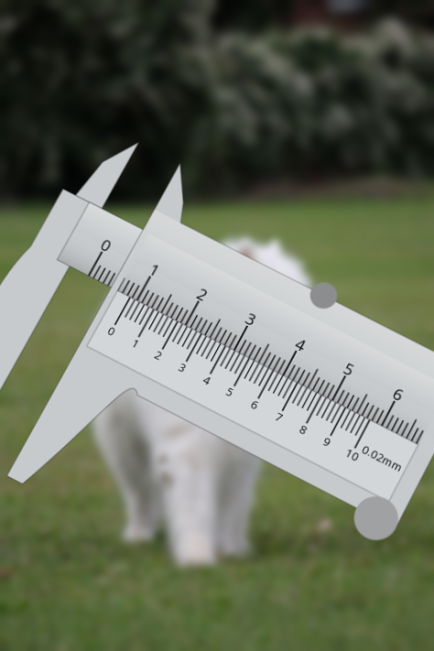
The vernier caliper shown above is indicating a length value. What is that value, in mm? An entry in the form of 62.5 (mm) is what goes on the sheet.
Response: 8.6 (mm)
